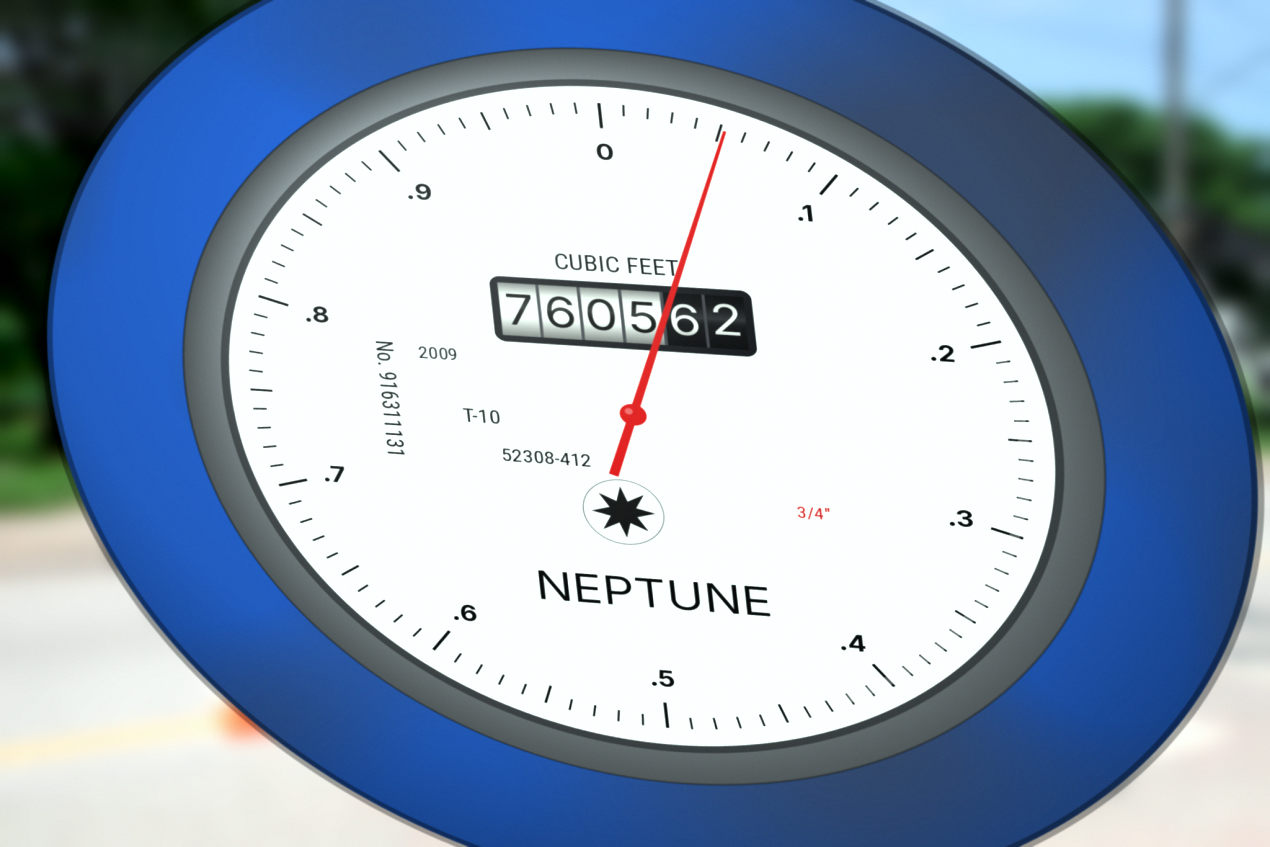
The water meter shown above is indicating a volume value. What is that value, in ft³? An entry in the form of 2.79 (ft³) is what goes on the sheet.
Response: 760562.05 (ft³)
